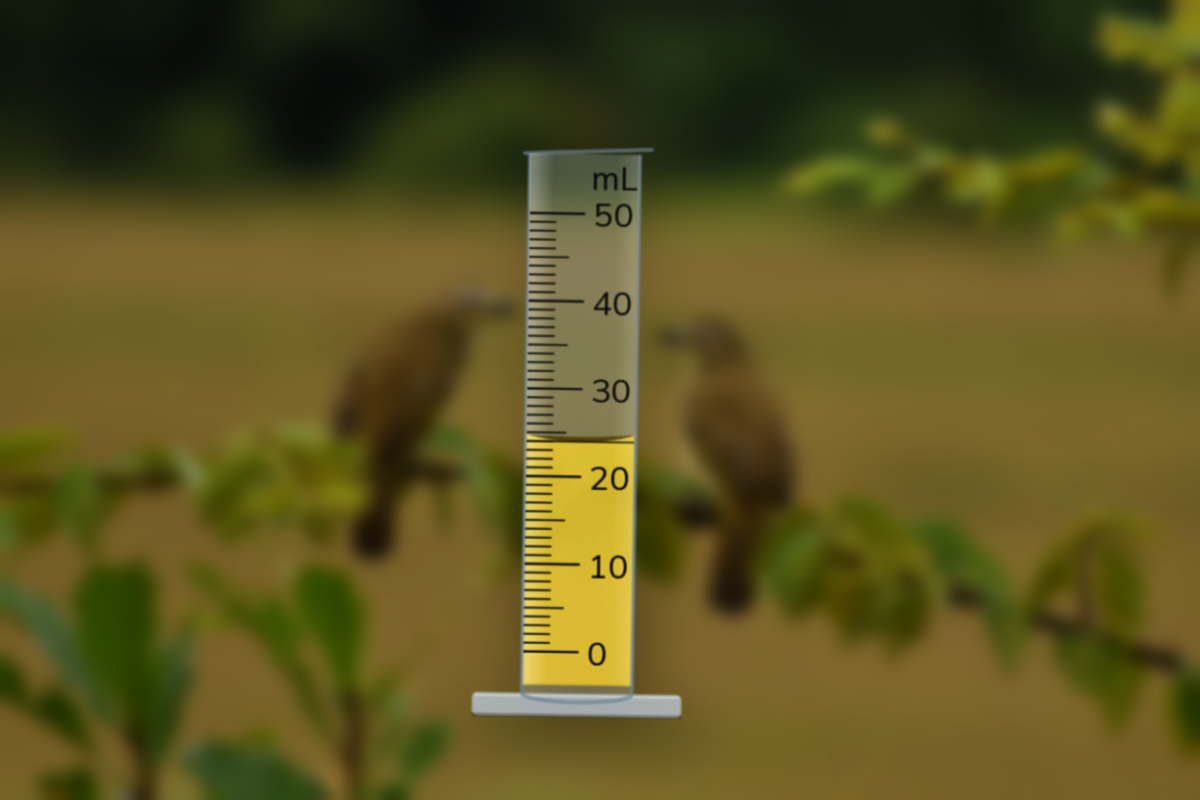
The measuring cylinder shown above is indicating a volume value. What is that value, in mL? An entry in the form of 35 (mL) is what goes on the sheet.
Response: 24 (mL)
